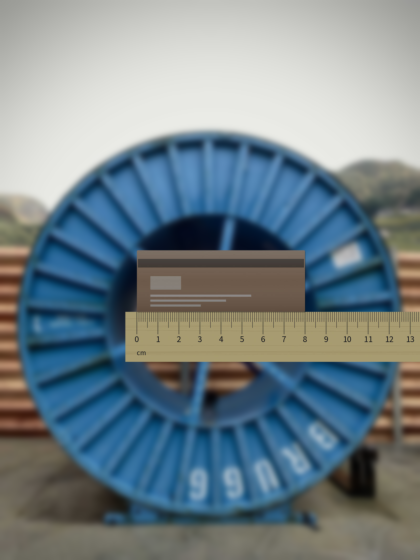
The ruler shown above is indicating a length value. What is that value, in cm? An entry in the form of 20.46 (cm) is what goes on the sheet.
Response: 8 (cm)
